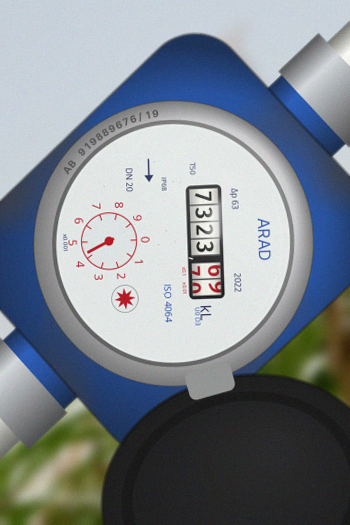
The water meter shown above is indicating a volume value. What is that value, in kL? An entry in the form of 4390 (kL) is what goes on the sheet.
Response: 7323.694 (kL)
